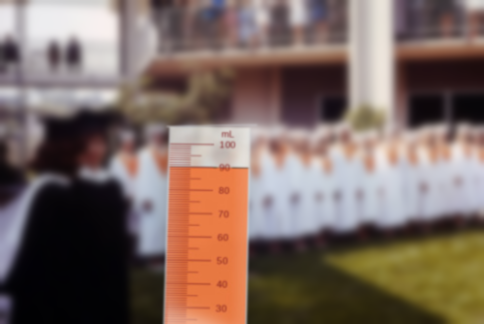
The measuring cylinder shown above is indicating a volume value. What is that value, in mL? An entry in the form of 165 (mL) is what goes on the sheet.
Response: 90 (mL)
